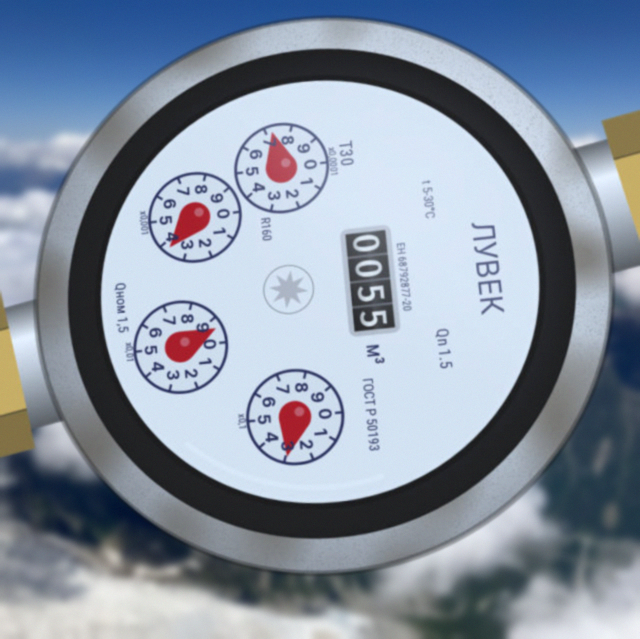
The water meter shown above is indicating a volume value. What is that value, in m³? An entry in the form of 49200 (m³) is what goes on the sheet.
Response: 55.2937 (m³)
